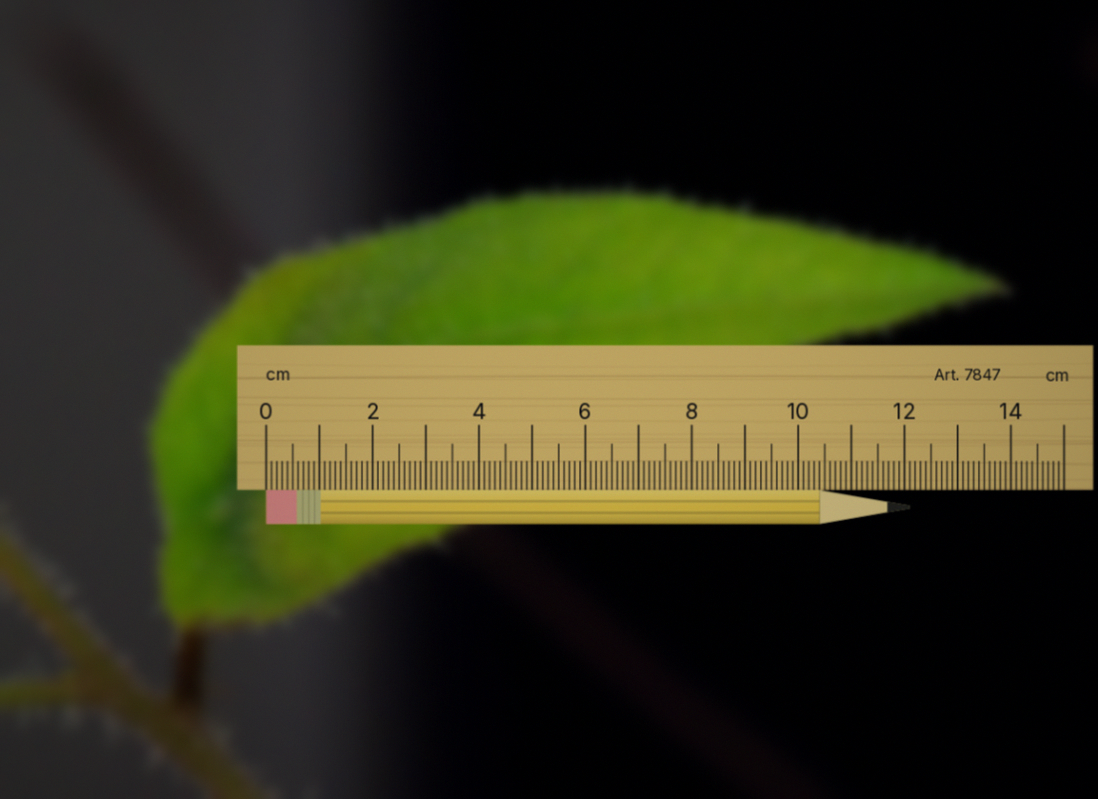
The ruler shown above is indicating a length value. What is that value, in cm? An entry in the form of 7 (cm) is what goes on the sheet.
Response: 12.1 (cm)
